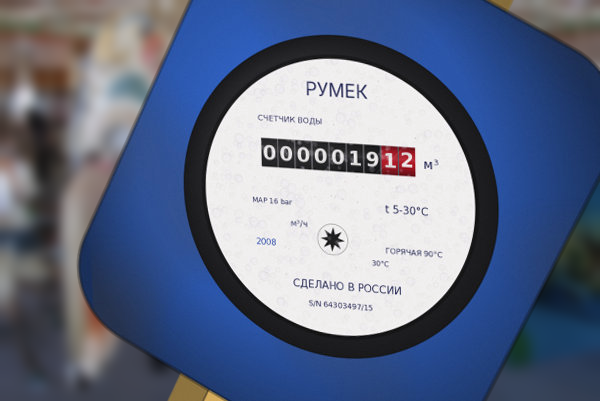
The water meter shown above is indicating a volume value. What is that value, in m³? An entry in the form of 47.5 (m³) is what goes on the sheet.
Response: 19.12 (m³)
